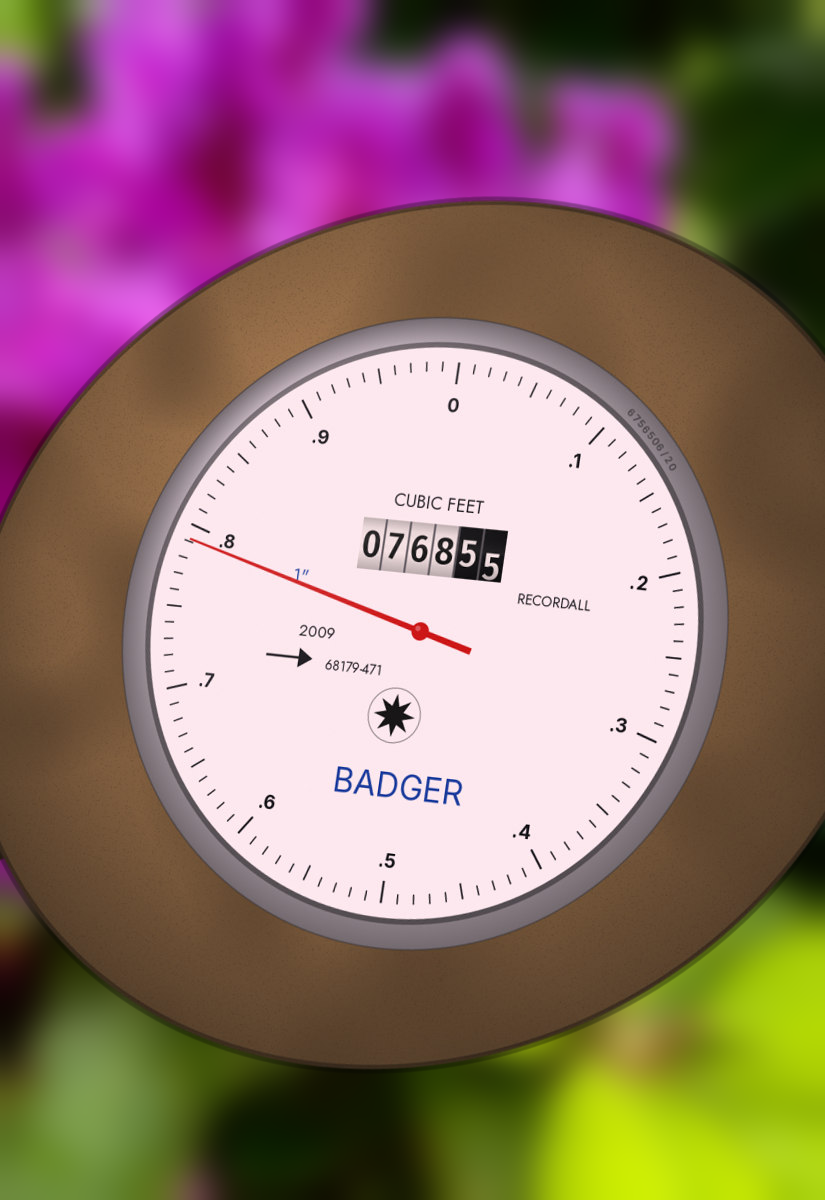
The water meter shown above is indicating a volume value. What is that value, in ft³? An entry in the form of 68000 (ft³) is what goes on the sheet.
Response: 76854.79 (ft³)
